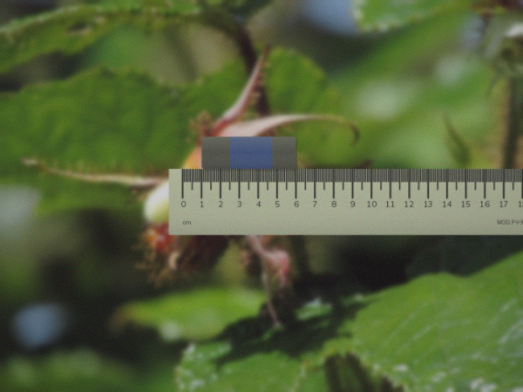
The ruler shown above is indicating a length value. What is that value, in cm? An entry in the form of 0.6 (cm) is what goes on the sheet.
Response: 5 (cm)
